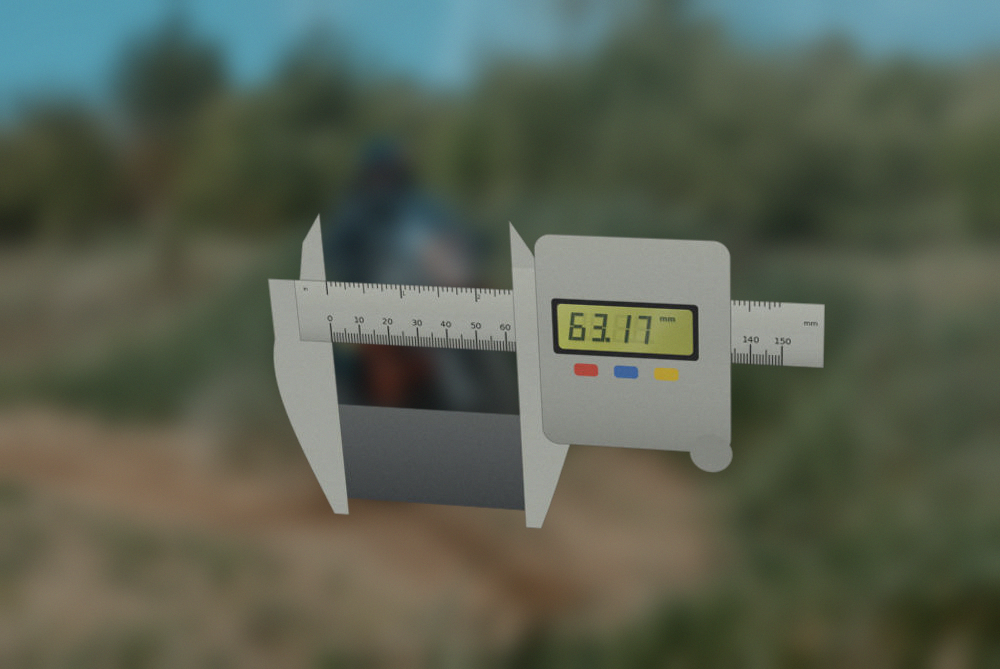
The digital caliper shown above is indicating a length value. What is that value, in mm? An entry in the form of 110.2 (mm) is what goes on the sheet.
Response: 63.17 (mm)
